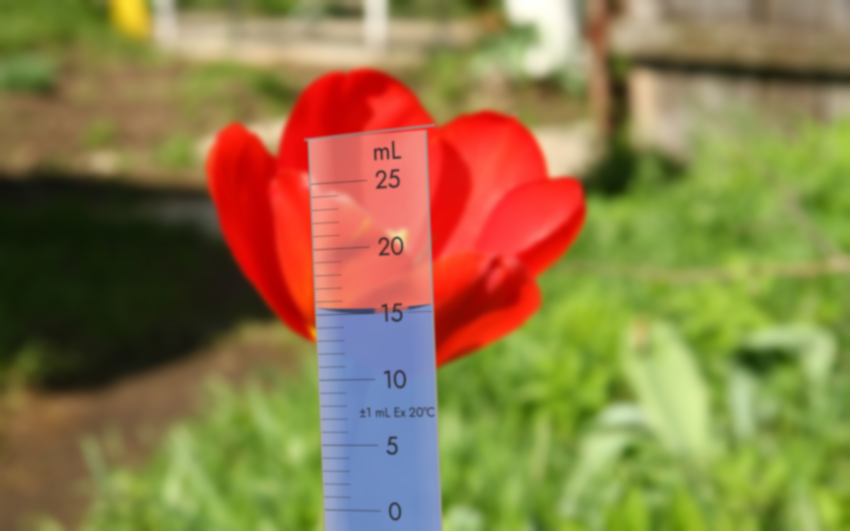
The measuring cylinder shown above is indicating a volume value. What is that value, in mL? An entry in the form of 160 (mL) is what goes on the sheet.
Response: 15 (mL)
